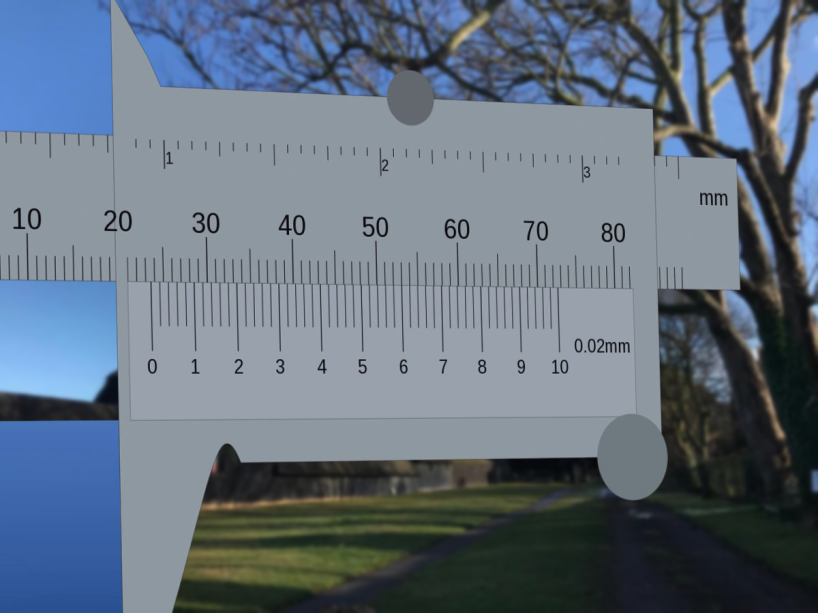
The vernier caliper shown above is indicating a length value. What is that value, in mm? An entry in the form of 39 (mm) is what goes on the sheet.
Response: 23.6 (mm)
